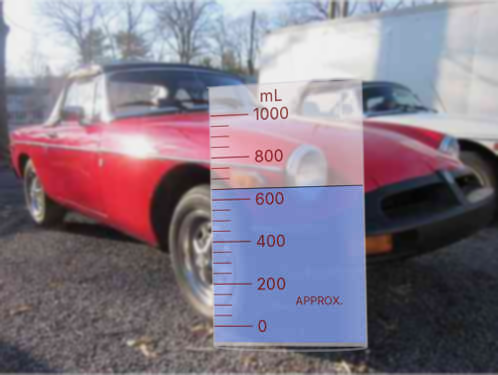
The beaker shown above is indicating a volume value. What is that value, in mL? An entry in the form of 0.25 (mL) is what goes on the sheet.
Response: 650 (mL)
